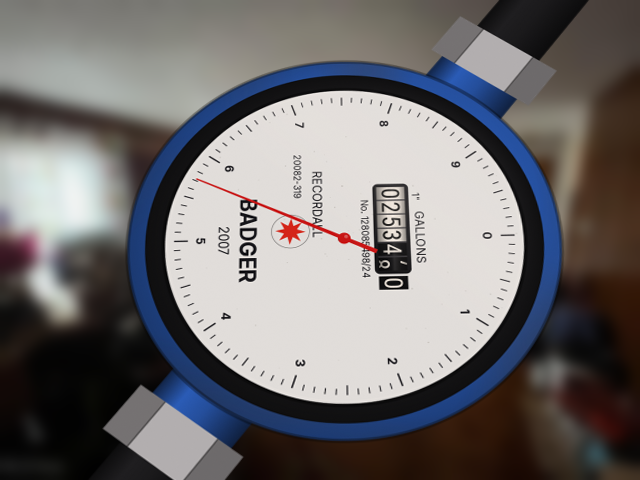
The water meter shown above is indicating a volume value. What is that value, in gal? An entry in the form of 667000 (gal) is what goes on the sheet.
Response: 253475.7 (gal)
